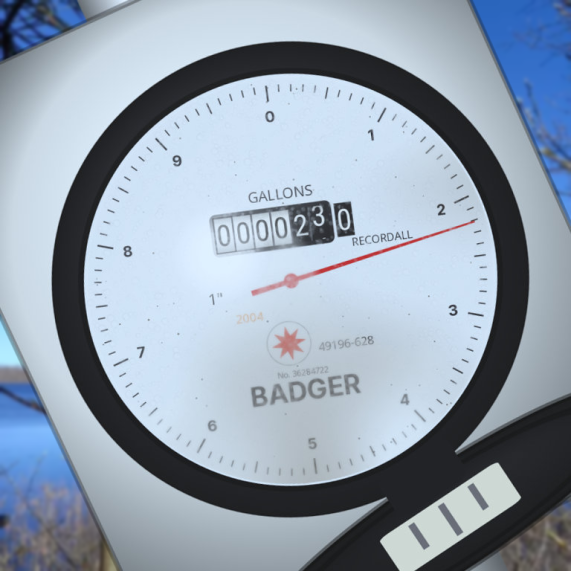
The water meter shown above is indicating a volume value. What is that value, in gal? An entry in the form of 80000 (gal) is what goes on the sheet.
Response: 232.2 (gal)
